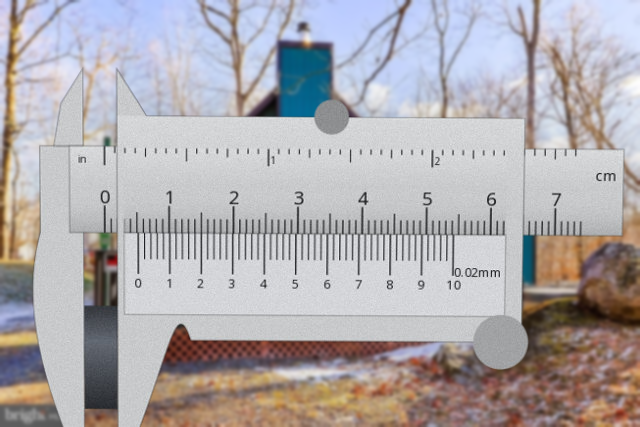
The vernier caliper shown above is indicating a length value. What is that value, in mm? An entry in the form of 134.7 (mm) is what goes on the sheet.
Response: 5.2 (mm)
